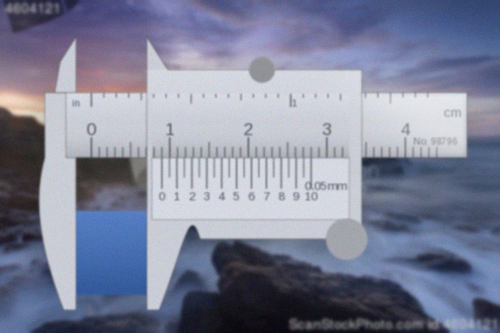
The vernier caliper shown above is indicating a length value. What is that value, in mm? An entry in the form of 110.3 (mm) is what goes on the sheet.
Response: 9.0 (mm)
